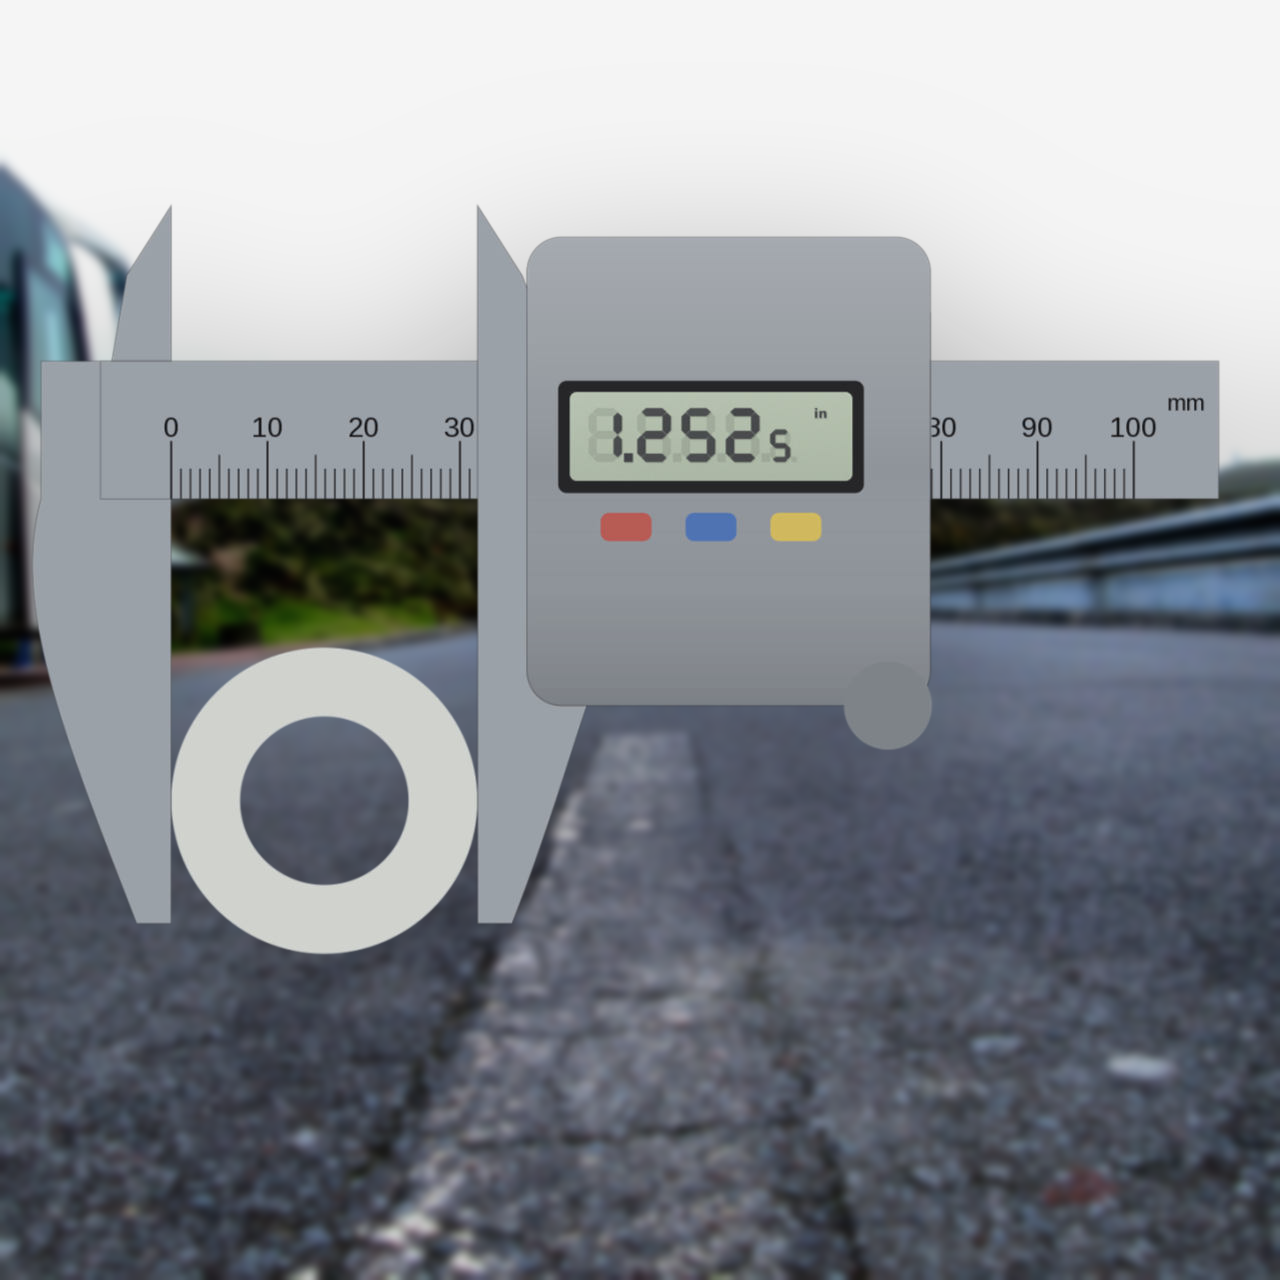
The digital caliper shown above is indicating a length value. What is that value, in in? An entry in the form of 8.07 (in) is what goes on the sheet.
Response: 1.2525 (in)
